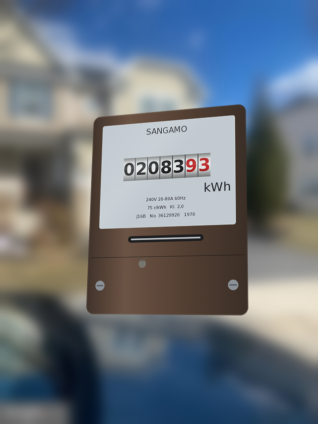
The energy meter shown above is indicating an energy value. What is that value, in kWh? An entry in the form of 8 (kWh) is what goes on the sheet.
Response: 2083.93 (kWh)
